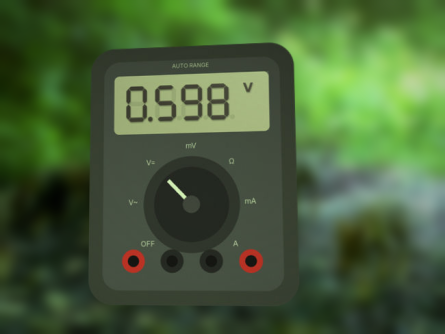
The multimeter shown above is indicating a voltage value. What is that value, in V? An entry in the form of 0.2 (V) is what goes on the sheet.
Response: 0.598 (V)
